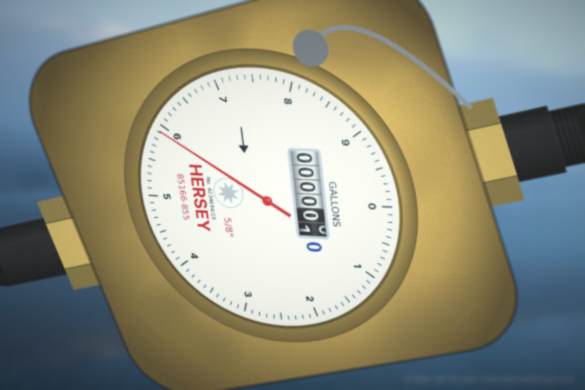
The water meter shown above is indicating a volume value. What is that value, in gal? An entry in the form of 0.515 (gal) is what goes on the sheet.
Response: 5.9 (gal)
